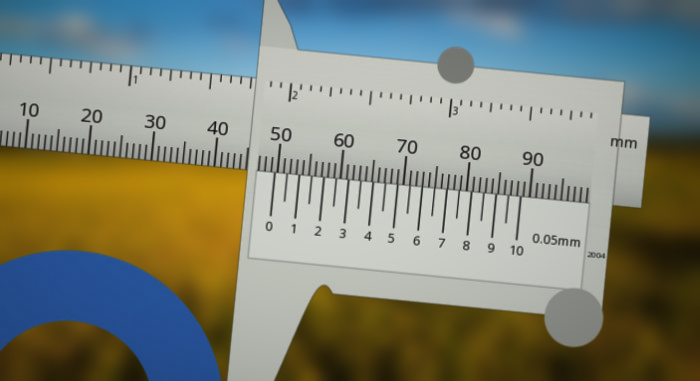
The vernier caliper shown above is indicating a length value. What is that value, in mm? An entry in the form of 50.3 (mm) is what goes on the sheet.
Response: 49.6 (mm)
